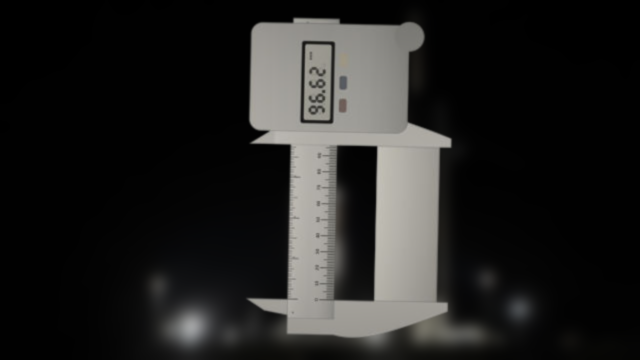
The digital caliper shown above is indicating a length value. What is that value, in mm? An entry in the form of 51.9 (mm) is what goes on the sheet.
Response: 96.62 (mm)
